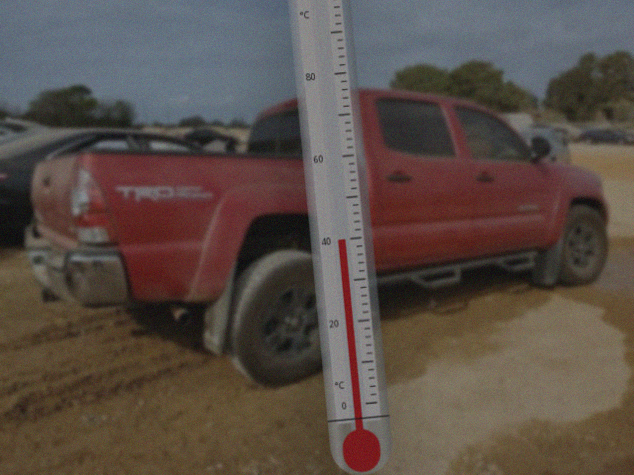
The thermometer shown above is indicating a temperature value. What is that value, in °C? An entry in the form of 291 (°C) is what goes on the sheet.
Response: 40 (°C)
